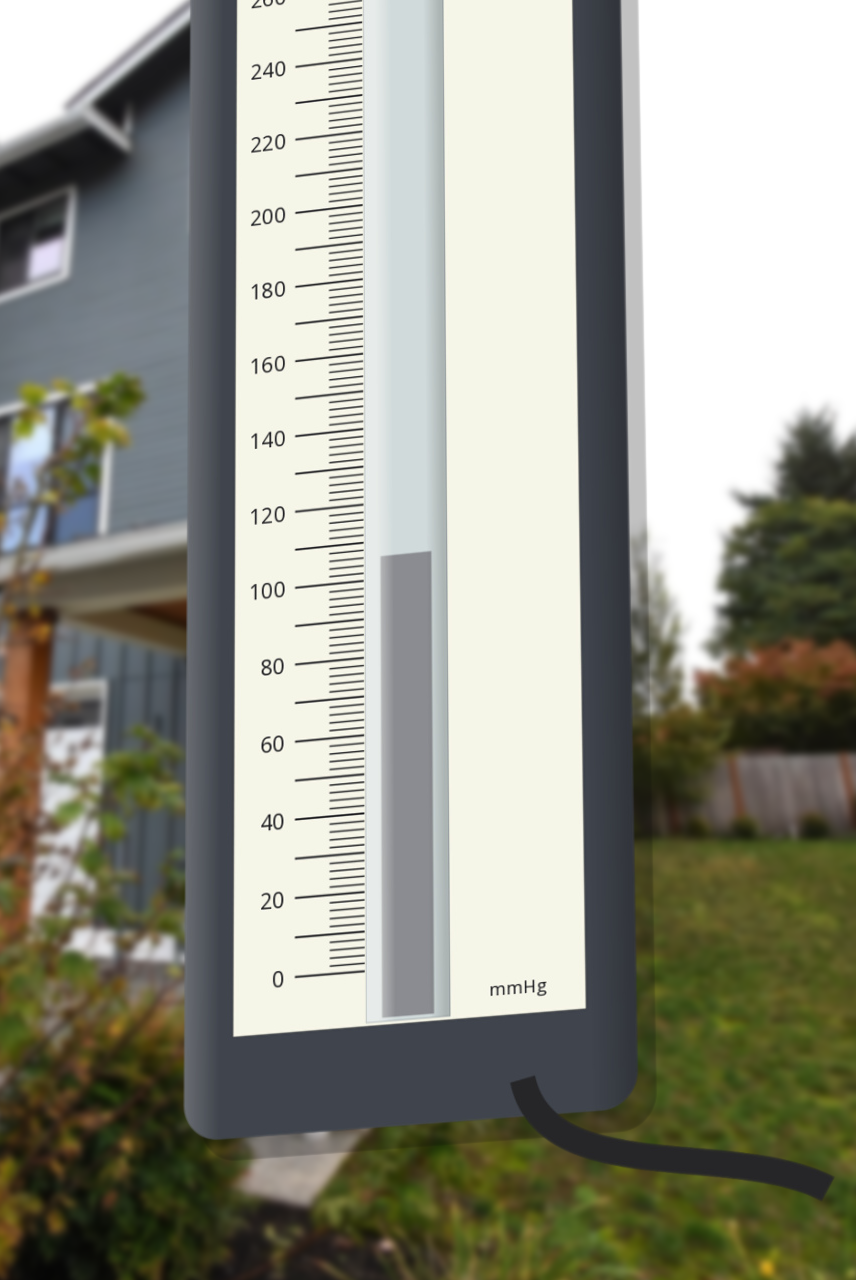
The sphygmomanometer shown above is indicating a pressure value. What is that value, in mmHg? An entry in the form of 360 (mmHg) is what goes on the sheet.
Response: 106 (mmHg)
